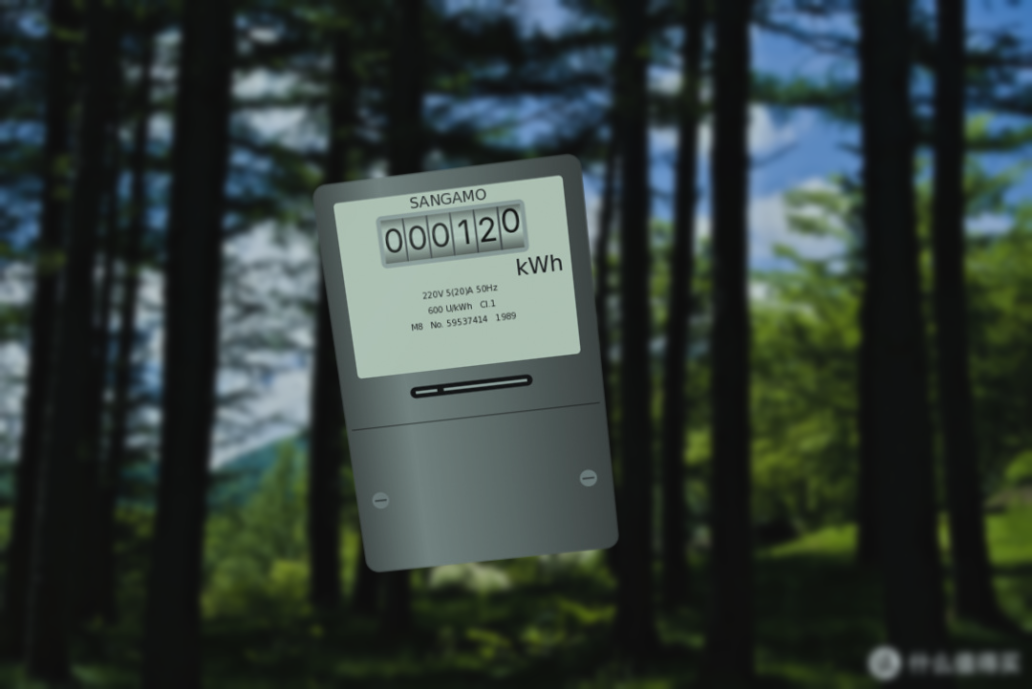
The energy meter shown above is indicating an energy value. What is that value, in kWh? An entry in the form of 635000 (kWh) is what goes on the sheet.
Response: 120 (kWh)
